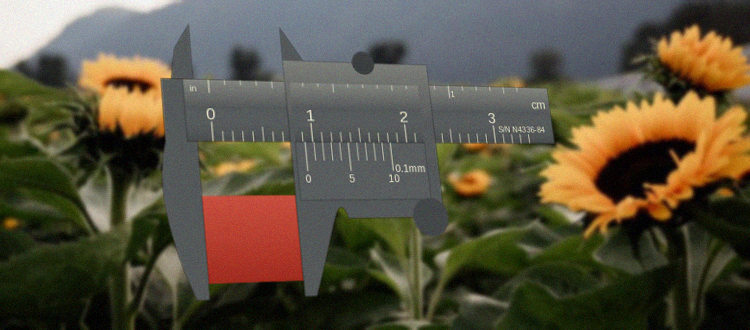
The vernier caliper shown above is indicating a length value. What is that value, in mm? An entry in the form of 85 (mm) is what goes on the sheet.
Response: 9.2 (mm)
